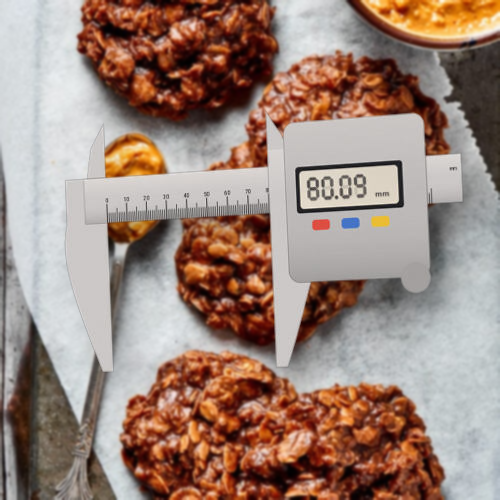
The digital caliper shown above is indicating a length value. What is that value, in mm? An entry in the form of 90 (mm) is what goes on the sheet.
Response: 80.09 (mm)
